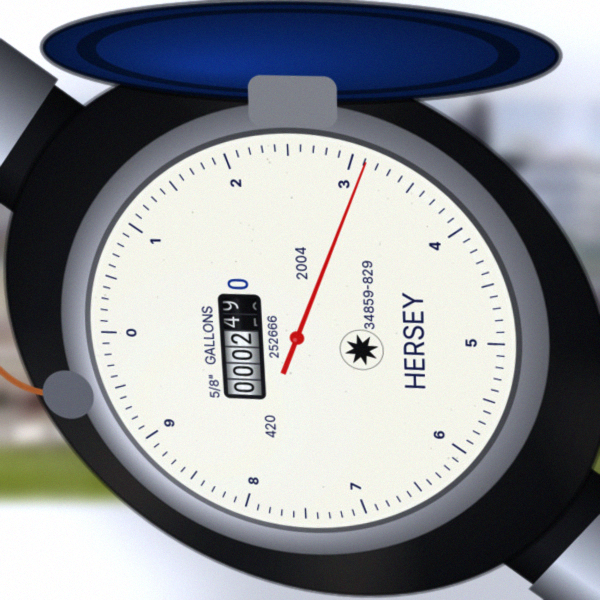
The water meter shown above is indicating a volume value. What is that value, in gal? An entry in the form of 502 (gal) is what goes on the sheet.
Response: 2493.1 (gal)
